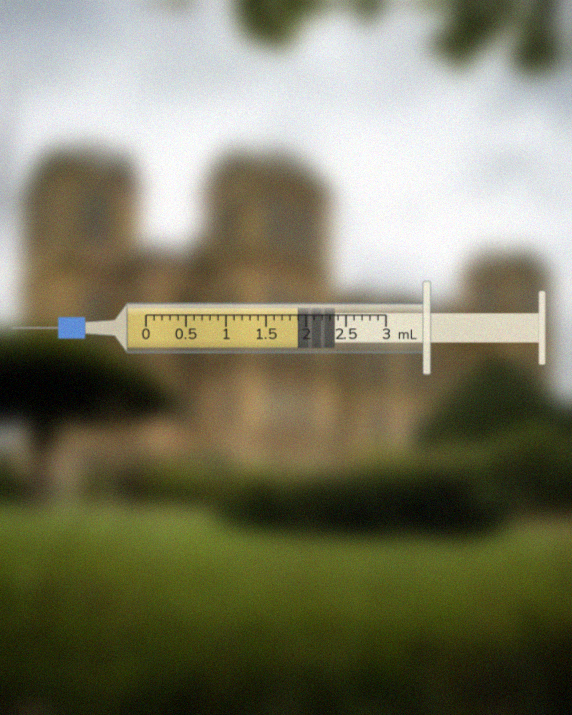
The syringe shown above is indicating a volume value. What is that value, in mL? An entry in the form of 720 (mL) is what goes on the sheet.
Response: 1.9 (mL)
